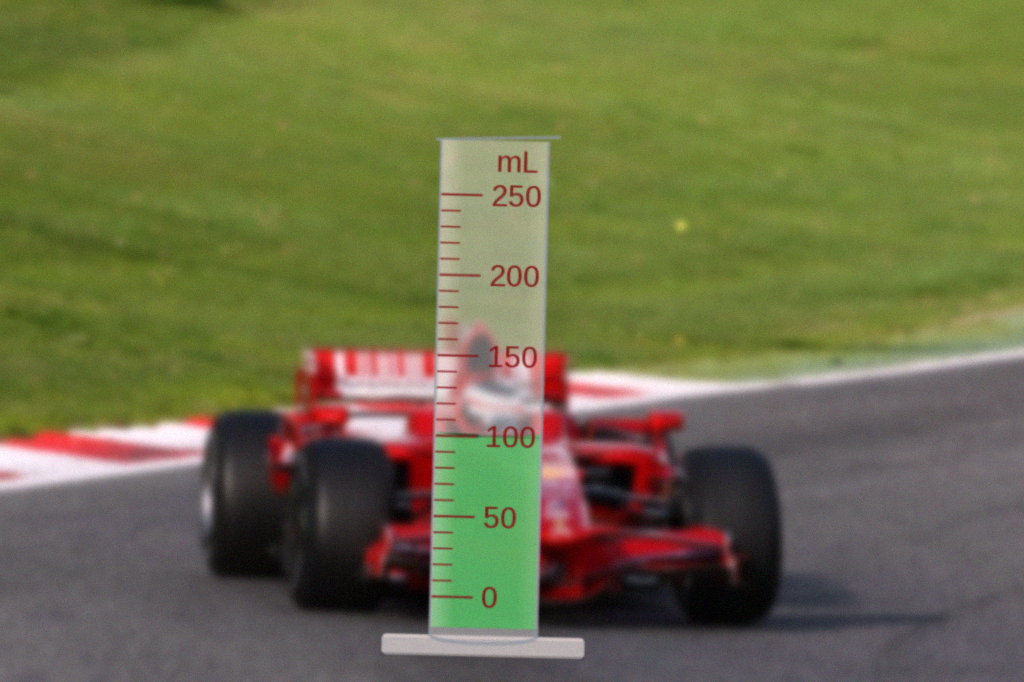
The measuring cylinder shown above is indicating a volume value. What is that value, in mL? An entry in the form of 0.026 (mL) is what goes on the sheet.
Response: 100 (mL)
